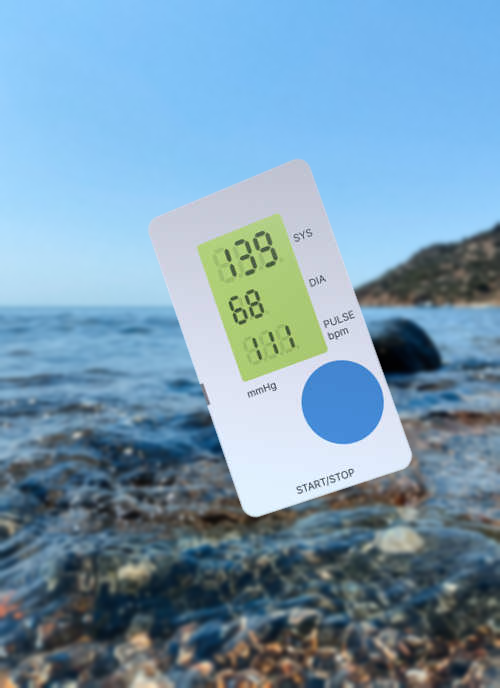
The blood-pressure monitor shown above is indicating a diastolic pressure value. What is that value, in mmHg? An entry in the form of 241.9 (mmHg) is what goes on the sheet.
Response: 68 (mmHg)
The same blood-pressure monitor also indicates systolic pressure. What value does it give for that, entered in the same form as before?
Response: 139 (mmHg)
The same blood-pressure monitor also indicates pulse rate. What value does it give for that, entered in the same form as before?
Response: 111 (bpm)
